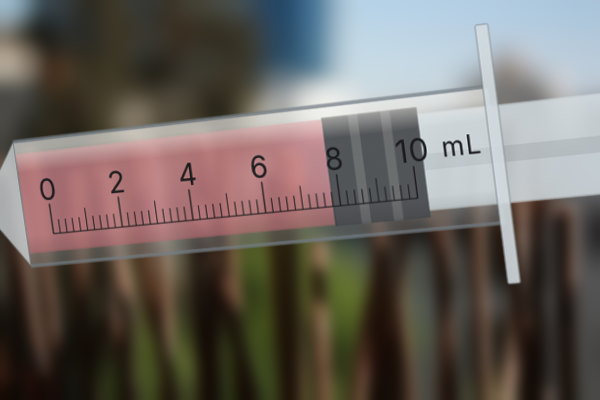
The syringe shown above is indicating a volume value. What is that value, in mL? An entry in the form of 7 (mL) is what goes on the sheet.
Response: 7.8 (mL)
